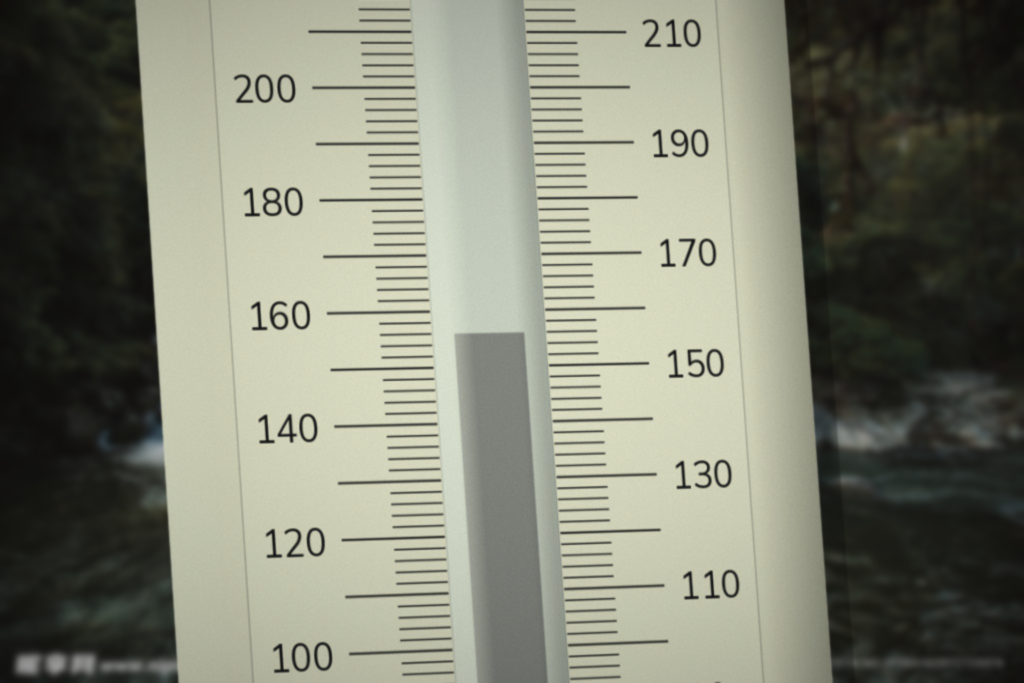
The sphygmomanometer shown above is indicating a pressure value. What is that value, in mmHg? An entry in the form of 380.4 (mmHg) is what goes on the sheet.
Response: 156 (mmHg)
